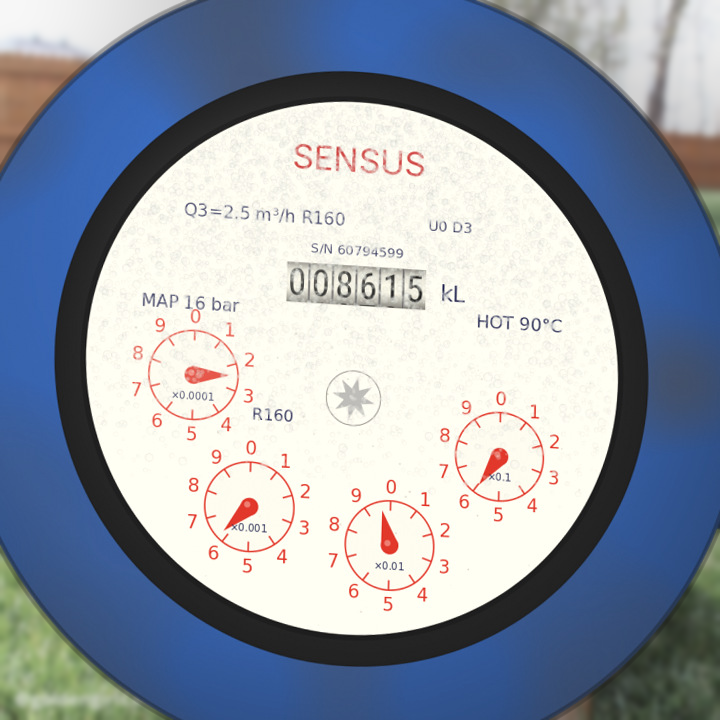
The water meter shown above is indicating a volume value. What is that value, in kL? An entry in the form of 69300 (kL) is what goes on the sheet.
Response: 8615.5962 (kL)
